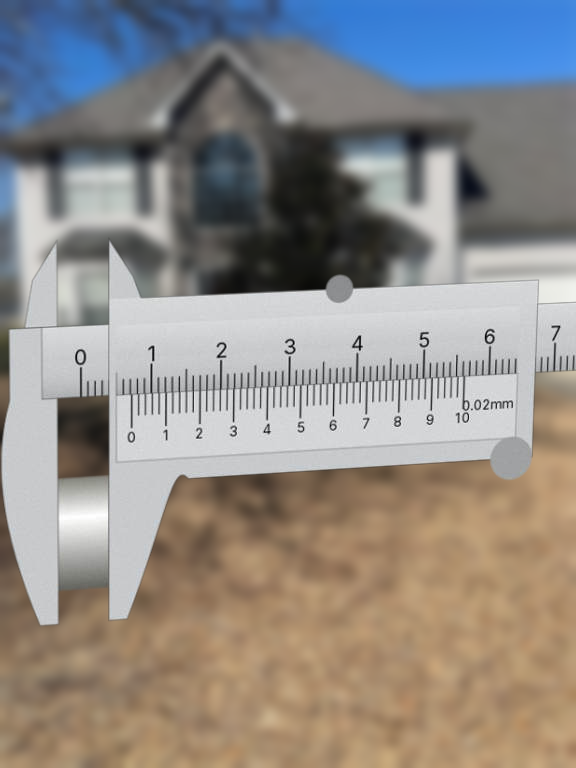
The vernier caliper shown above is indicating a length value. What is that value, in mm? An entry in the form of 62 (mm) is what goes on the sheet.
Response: 7.2 (mm)
